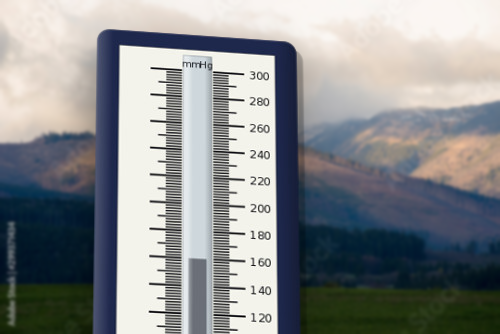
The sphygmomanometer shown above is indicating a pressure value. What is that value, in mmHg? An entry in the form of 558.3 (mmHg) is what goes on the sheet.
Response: 160 (mmHg)
